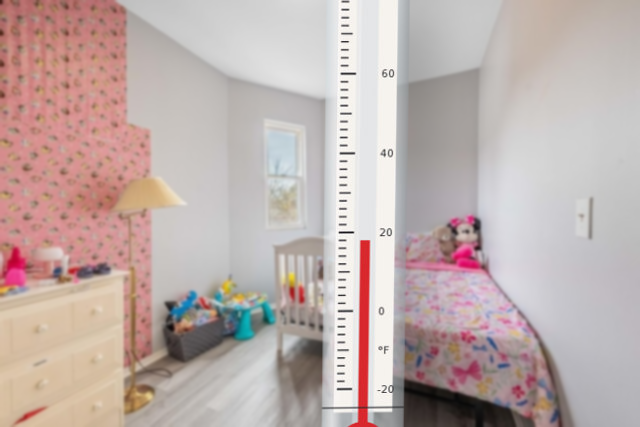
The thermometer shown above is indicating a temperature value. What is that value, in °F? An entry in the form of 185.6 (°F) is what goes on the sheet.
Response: 18 (°F)
